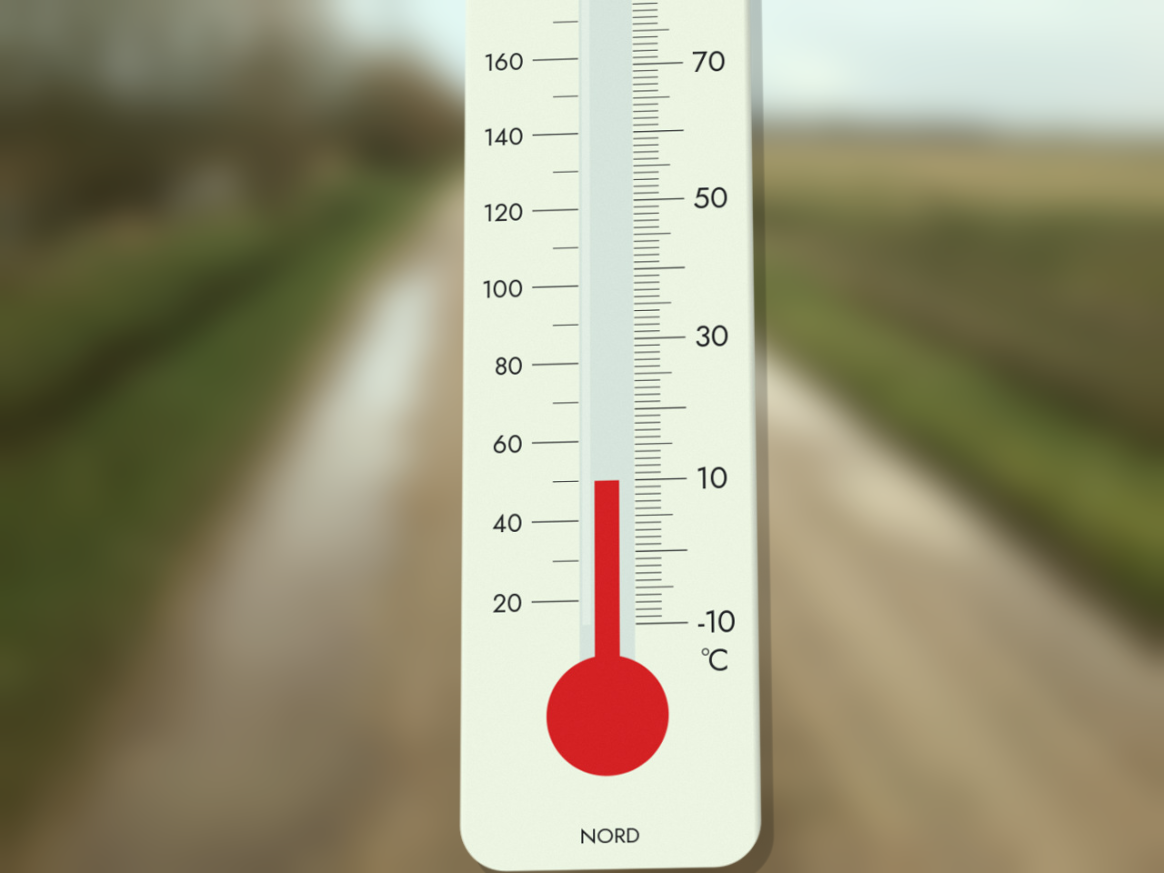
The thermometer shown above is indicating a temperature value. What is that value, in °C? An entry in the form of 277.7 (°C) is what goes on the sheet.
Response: 10 (°C)
